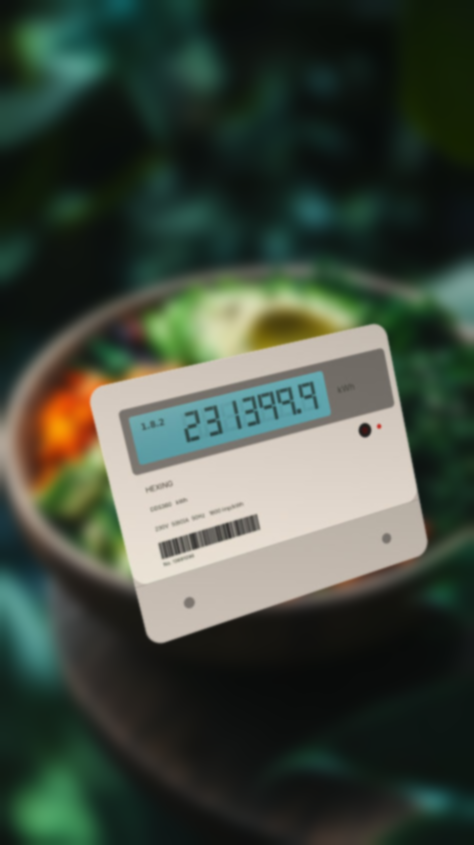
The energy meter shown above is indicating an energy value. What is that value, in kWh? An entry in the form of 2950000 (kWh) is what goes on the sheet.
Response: 231399.9 (kWh)
